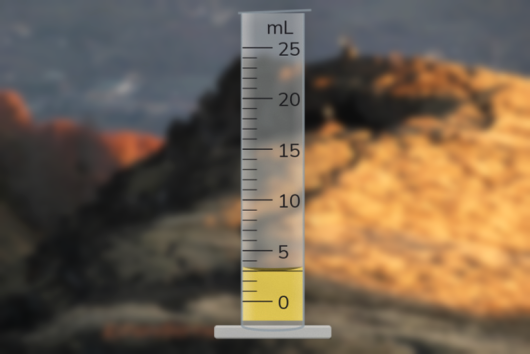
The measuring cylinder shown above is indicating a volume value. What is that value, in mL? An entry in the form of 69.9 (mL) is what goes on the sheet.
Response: 3 (mL)
